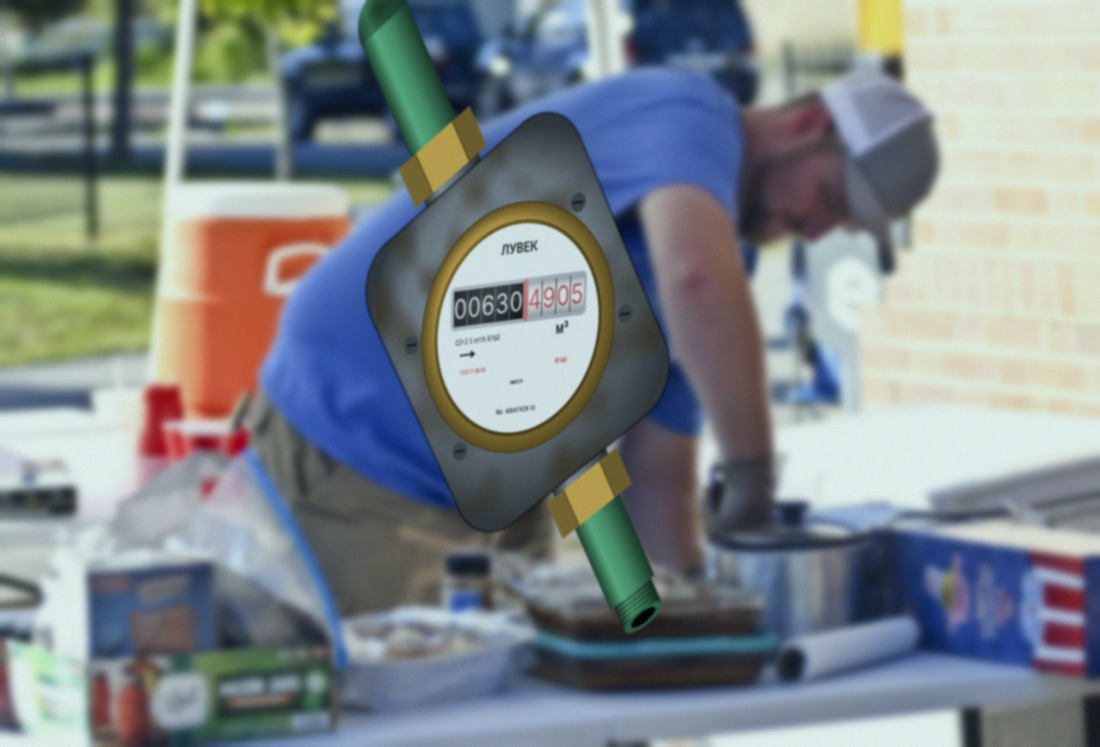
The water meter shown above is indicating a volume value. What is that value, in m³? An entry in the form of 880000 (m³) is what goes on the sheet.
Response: 630.4905 (m³)
